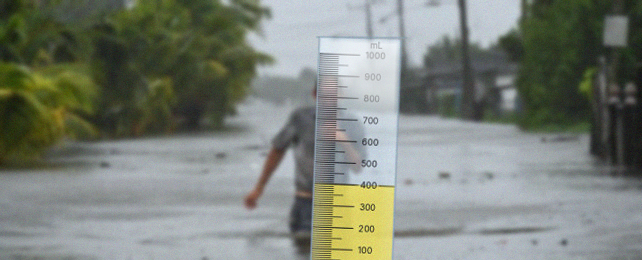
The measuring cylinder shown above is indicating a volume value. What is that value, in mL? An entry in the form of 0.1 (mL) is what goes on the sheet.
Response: 400 (mL)
